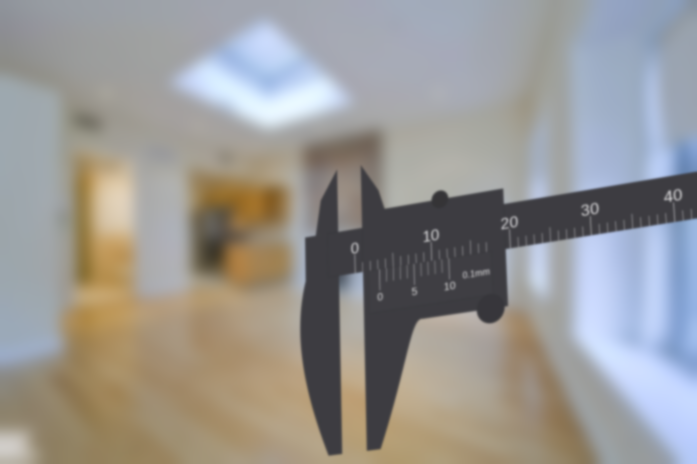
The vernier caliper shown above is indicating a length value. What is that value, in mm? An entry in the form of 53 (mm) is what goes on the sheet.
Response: 3.2 (mm)
